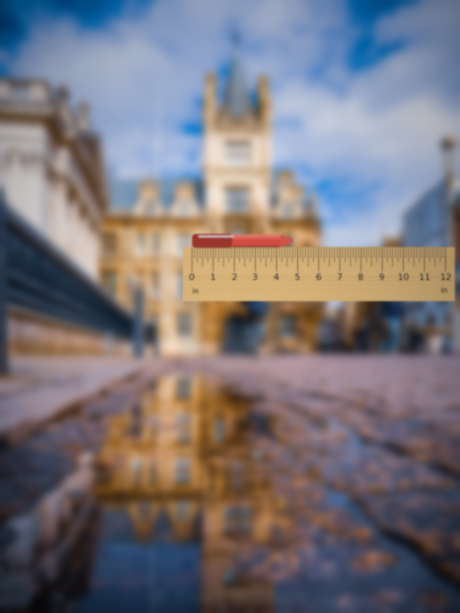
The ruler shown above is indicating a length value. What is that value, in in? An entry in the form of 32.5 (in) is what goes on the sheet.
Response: 5 (in)
